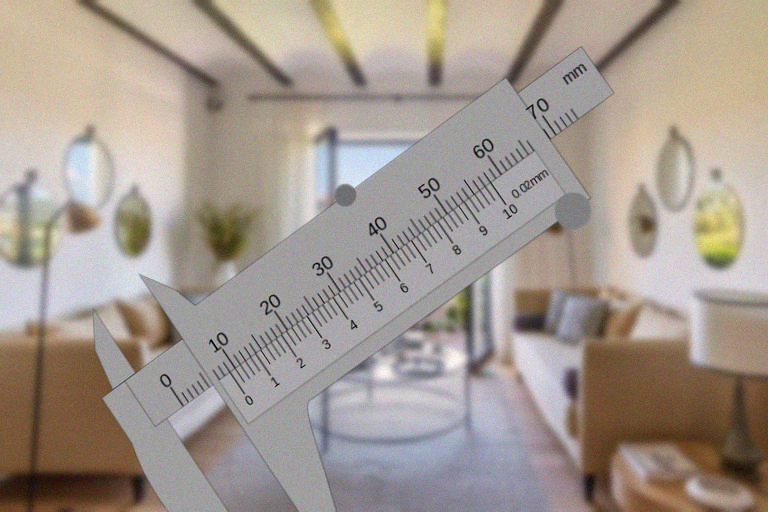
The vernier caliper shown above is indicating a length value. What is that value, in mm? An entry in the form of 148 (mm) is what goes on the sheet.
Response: 9.0 (mm)
